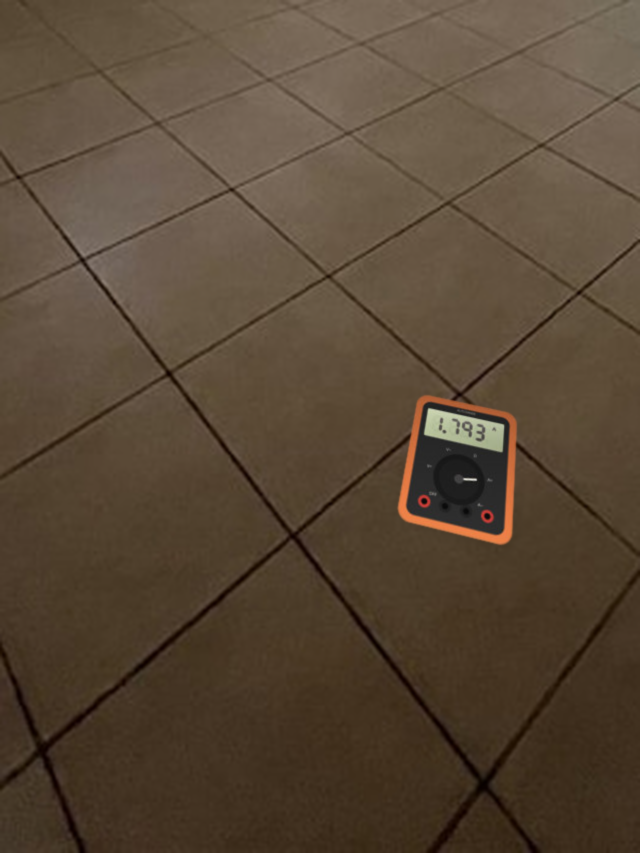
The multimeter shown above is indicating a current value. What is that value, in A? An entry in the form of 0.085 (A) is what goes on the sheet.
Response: 1.793 (A)
